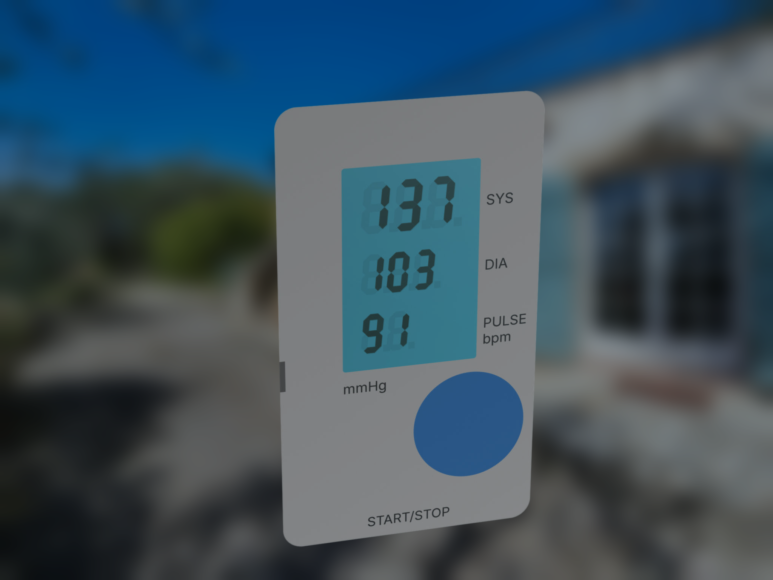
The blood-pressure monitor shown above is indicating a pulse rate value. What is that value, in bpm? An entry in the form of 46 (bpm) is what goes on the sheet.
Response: 91 (bpm)
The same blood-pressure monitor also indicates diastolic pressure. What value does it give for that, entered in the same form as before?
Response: 103 (mmHg)
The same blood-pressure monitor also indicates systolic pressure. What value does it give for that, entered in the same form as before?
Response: 137 (mmHg)
